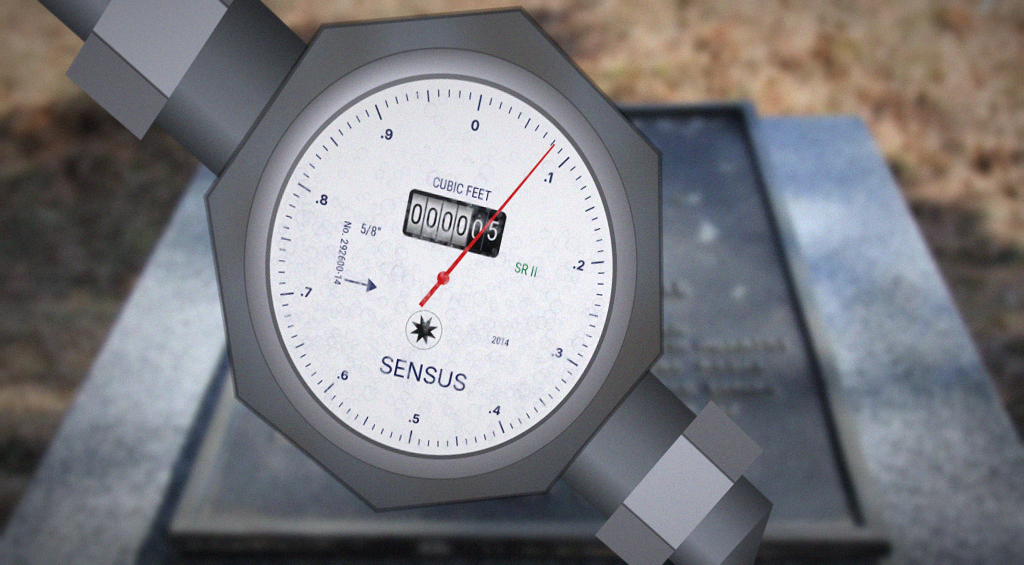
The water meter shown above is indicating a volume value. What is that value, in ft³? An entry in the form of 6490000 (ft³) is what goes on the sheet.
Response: 5.08 (ft³)
